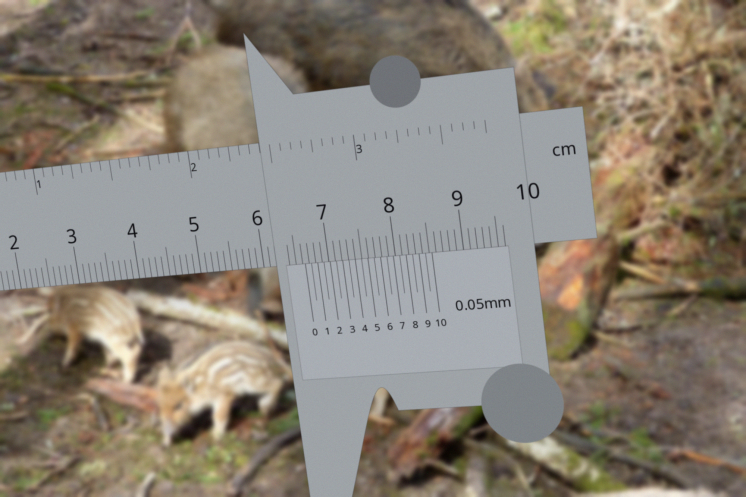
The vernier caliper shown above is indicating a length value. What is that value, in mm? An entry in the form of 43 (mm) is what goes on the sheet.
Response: 66.4 (mm)
